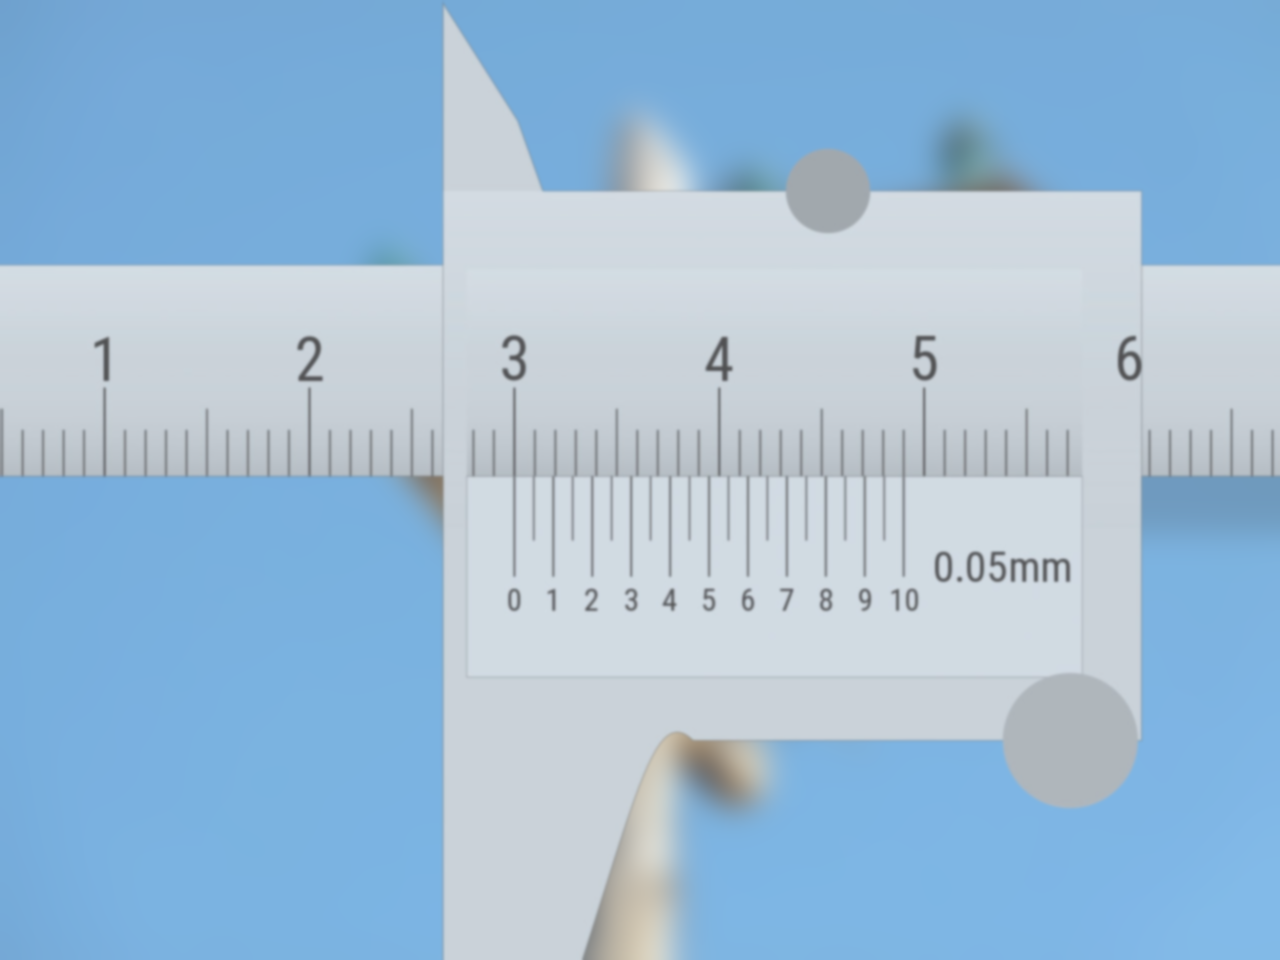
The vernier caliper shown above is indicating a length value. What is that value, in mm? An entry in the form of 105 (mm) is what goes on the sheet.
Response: 30.0 (mm)
